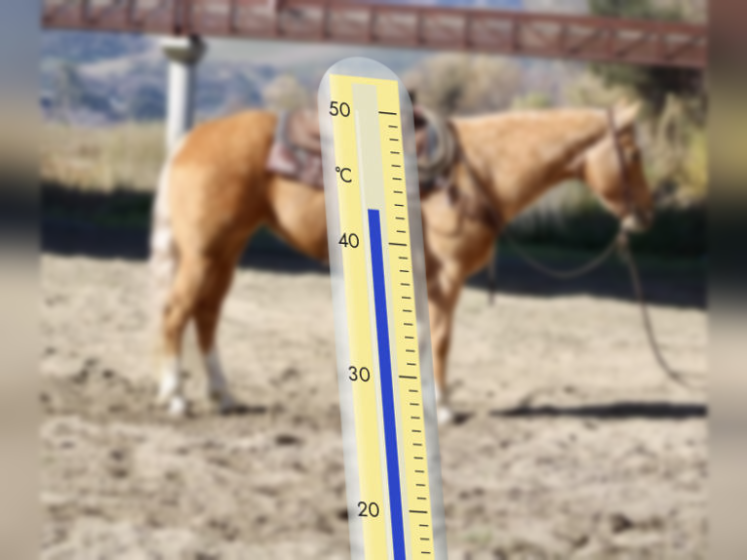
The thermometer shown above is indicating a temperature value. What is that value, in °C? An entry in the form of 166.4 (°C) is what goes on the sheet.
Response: 42.5 (°C)
